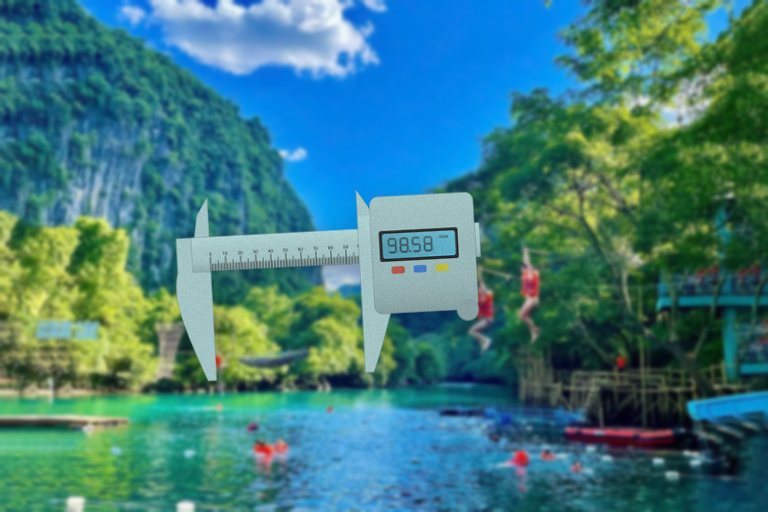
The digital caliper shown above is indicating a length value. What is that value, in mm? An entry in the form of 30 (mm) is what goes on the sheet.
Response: 98.58 (mm)
